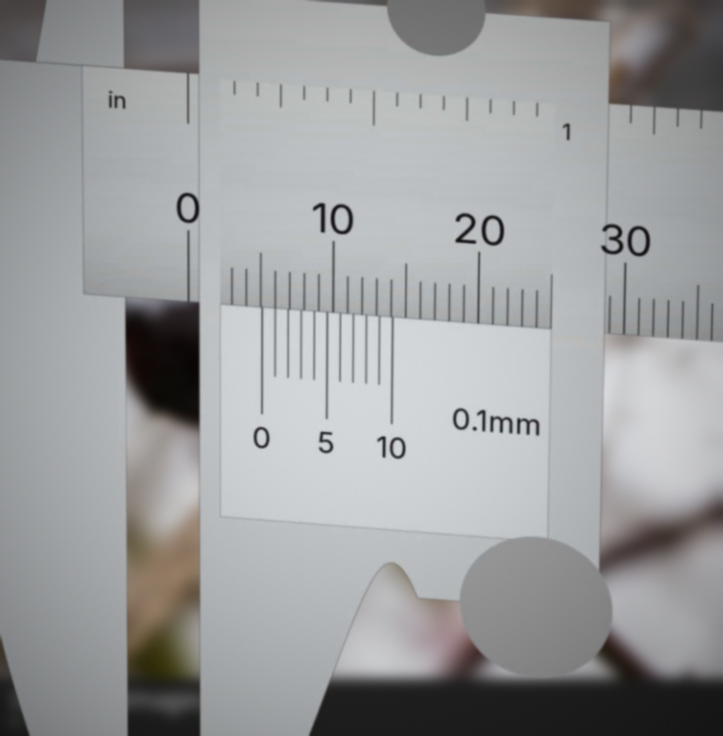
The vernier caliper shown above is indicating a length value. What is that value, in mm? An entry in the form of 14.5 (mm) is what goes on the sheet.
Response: 5.1 (mm)
